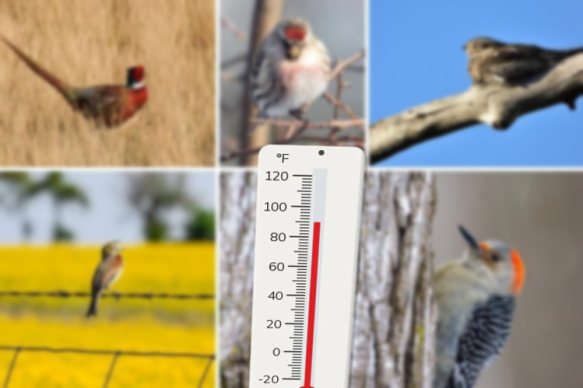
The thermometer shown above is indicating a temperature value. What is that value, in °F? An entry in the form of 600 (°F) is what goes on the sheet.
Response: 90 (°F)
